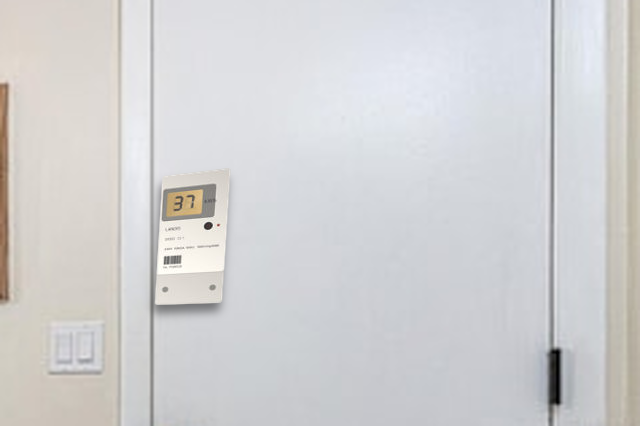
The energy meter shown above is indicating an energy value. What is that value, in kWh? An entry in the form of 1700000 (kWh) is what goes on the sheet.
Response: 37 (kWh)
